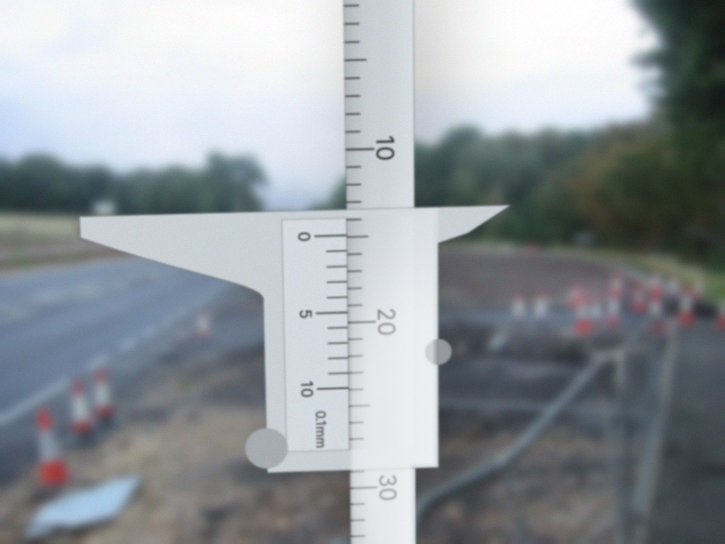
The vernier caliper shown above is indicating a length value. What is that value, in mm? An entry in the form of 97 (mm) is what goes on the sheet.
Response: 14.9 (mm)
